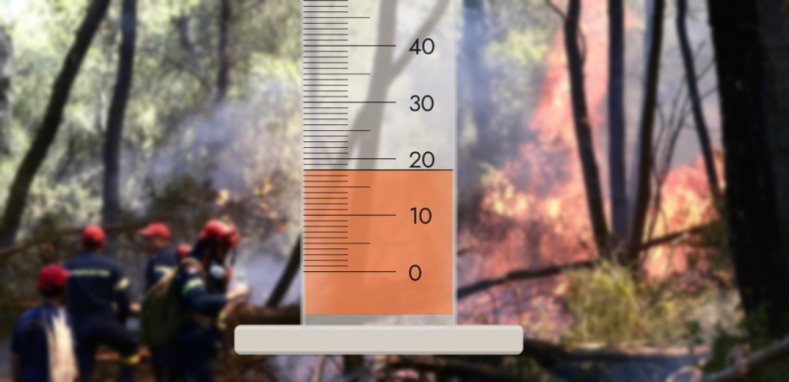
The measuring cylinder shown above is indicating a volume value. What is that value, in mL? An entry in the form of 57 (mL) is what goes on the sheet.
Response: 18 (mL)
